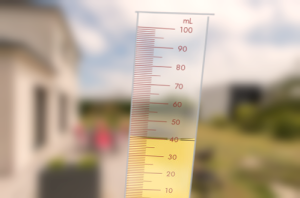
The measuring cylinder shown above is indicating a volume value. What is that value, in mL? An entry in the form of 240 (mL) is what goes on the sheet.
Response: 40 (mL)
